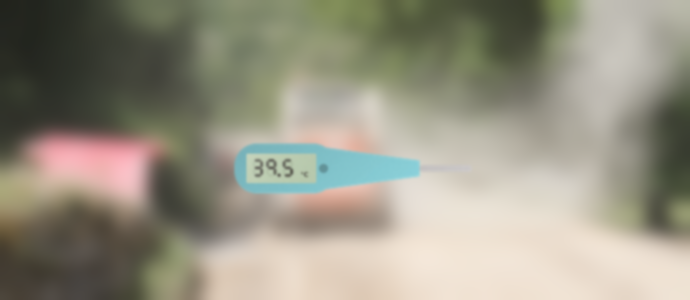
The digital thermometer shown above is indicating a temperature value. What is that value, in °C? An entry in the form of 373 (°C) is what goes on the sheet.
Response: 39.5 (°C)
